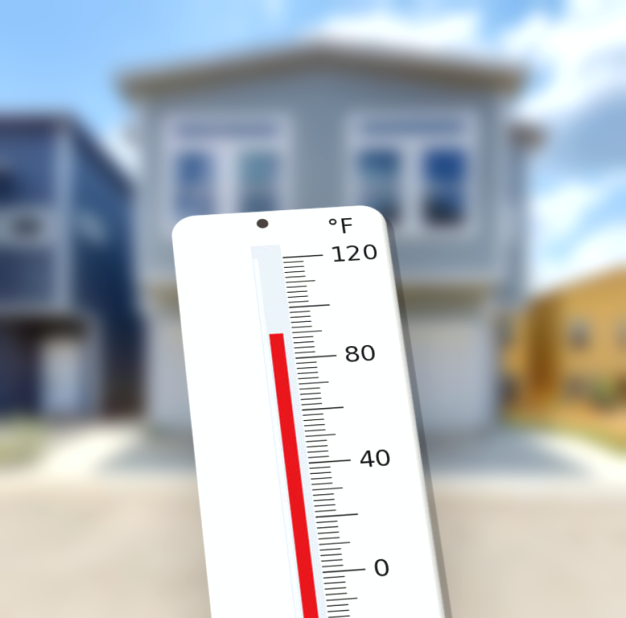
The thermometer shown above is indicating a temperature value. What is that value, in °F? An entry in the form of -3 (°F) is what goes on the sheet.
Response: 90 (°F)
